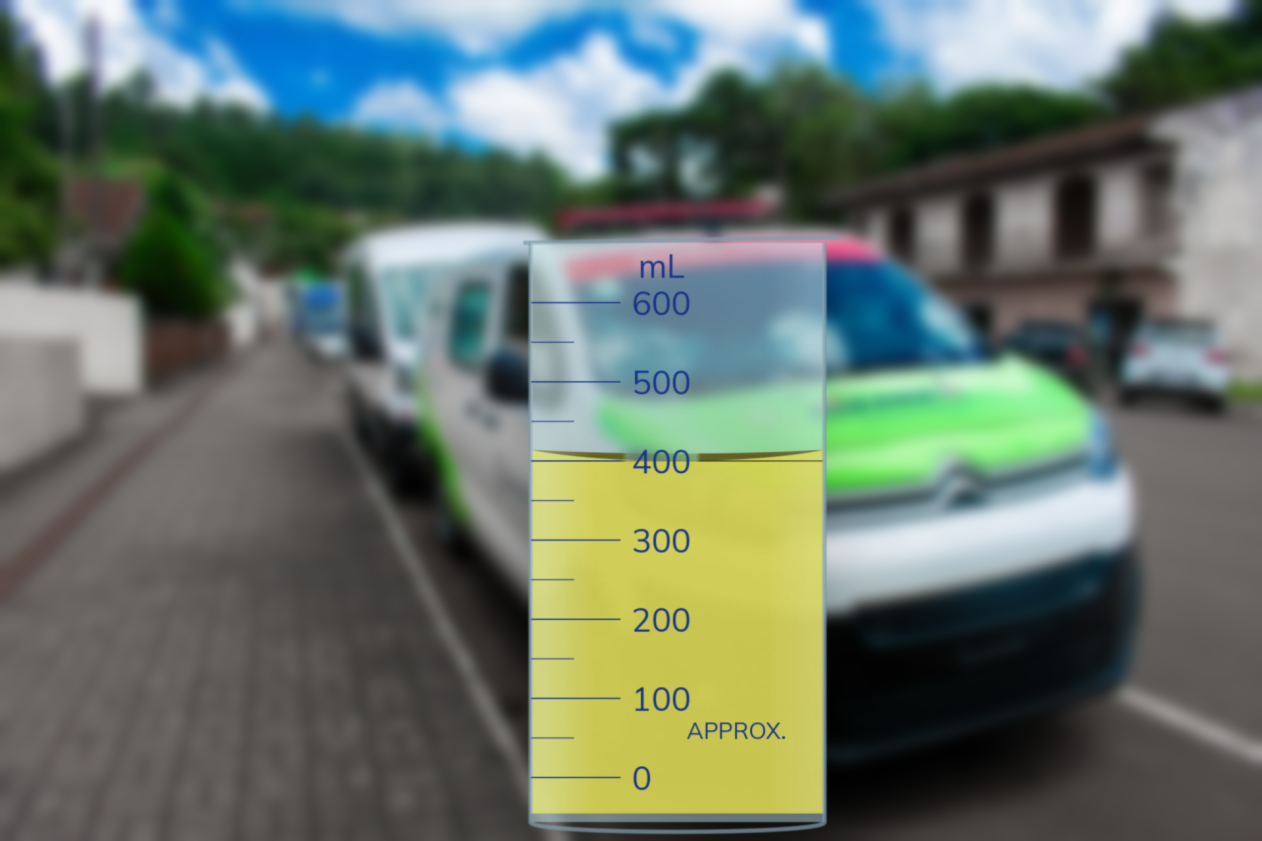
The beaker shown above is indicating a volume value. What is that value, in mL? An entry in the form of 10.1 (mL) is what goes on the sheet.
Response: 400 (mL)
